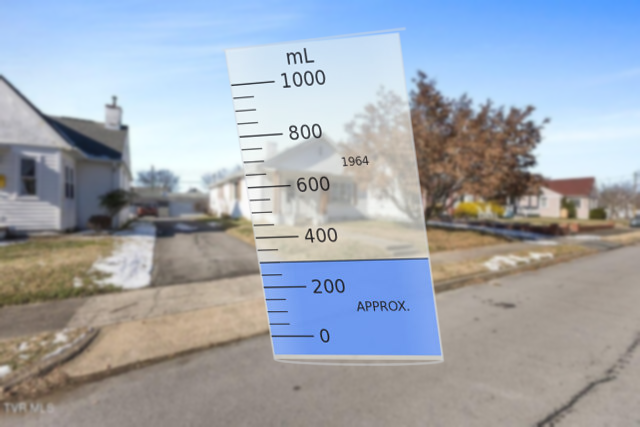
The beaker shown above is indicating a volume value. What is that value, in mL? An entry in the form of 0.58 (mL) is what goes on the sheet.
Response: 300 (mL)
